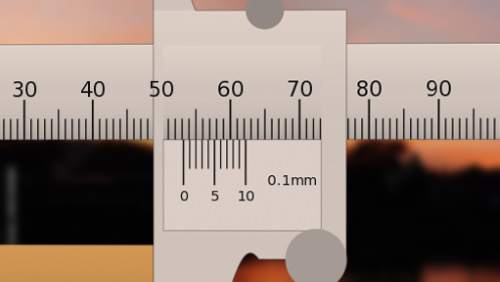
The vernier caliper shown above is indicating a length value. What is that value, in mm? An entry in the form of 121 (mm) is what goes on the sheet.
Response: 53.2 (mm)
